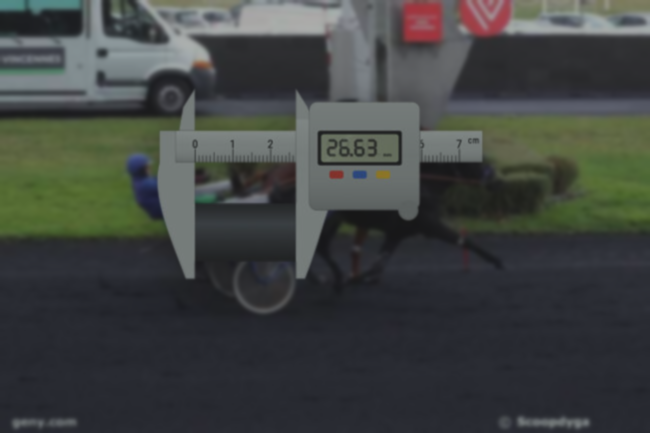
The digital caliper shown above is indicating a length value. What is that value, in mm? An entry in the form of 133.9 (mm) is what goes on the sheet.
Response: 26.63 (mm)
